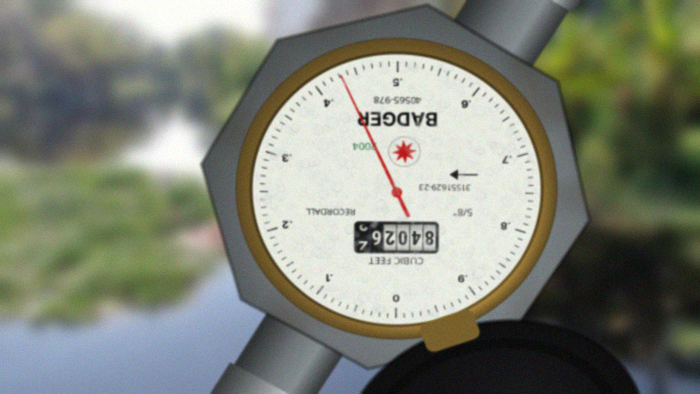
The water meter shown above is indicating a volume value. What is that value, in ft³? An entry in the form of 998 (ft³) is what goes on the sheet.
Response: 840262.43 (ft³)
